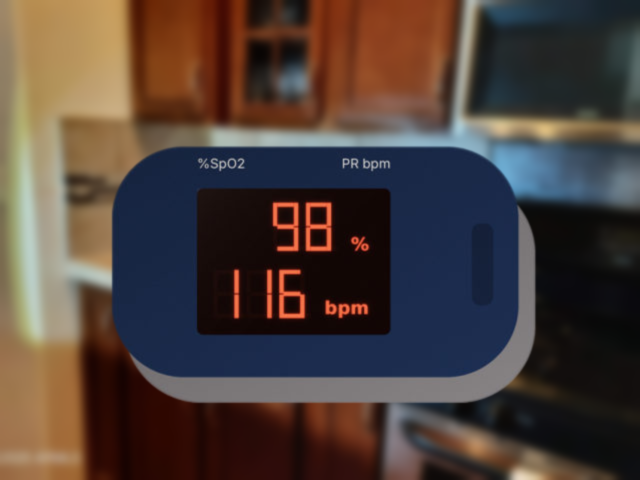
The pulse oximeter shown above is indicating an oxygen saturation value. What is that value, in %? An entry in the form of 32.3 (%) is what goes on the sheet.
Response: 98 (%)
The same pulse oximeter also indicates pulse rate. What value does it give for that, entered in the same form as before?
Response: 116 (bpm)
